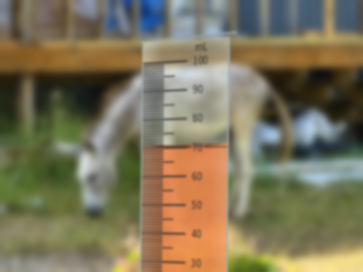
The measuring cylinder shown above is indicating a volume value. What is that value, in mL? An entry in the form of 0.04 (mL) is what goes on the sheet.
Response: 70 (mL)
